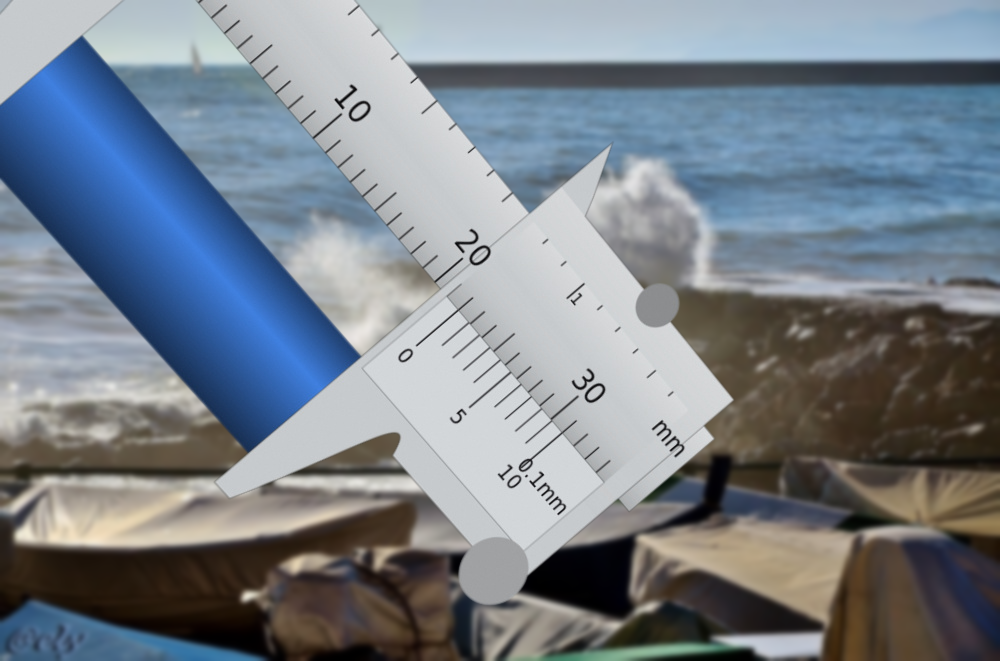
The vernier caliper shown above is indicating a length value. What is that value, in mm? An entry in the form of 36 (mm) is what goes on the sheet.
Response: 22.0 (mm)
